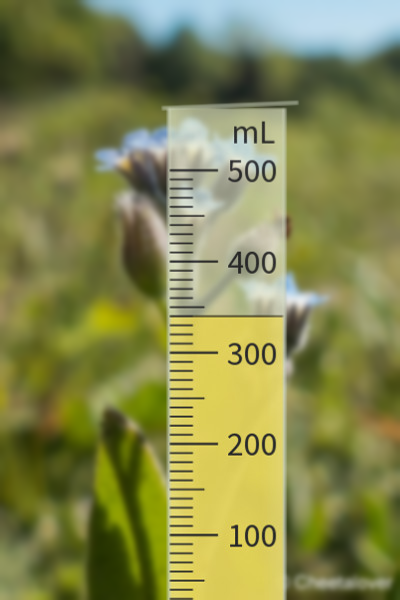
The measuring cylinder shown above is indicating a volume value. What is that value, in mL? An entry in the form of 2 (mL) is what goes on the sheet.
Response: 340 (mL)
